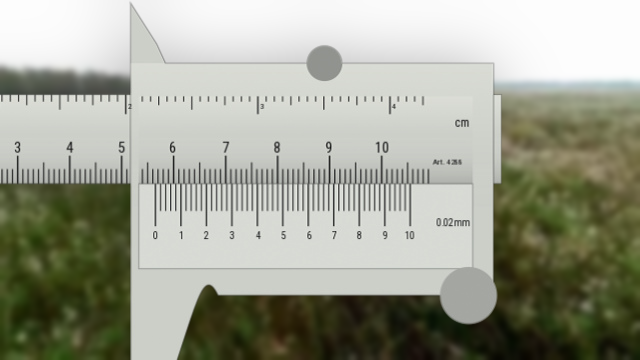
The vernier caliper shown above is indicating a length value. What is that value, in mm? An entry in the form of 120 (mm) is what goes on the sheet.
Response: 56.5 (mm)
